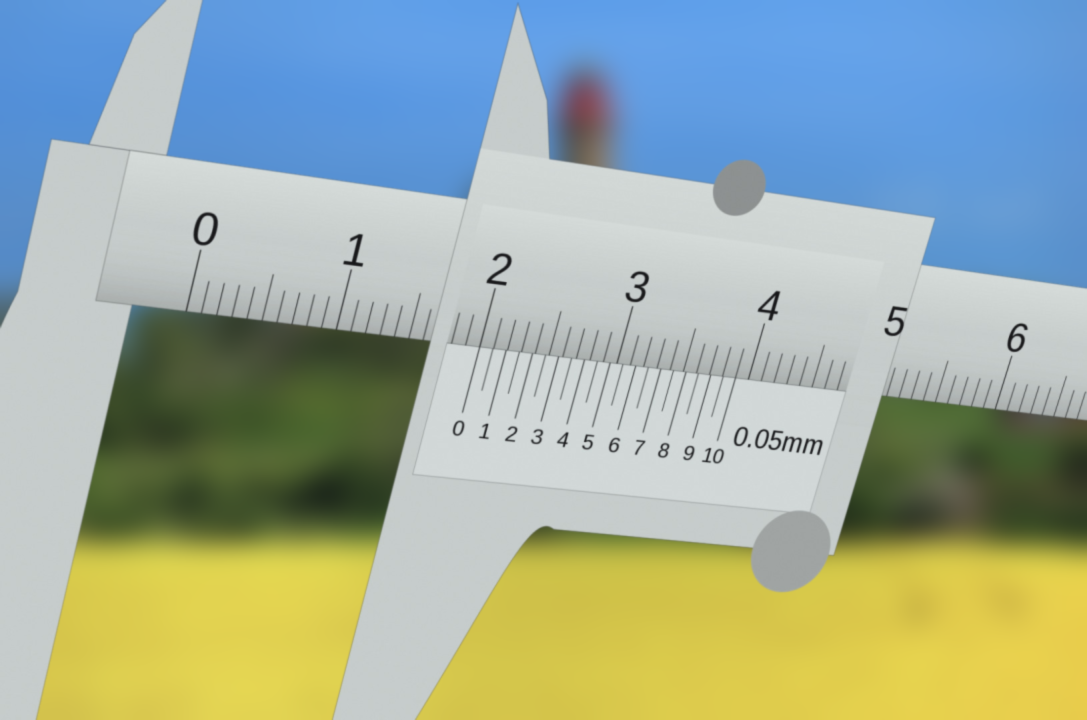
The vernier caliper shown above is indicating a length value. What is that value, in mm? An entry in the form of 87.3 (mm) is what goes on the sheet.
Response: 20.0 (mm)
